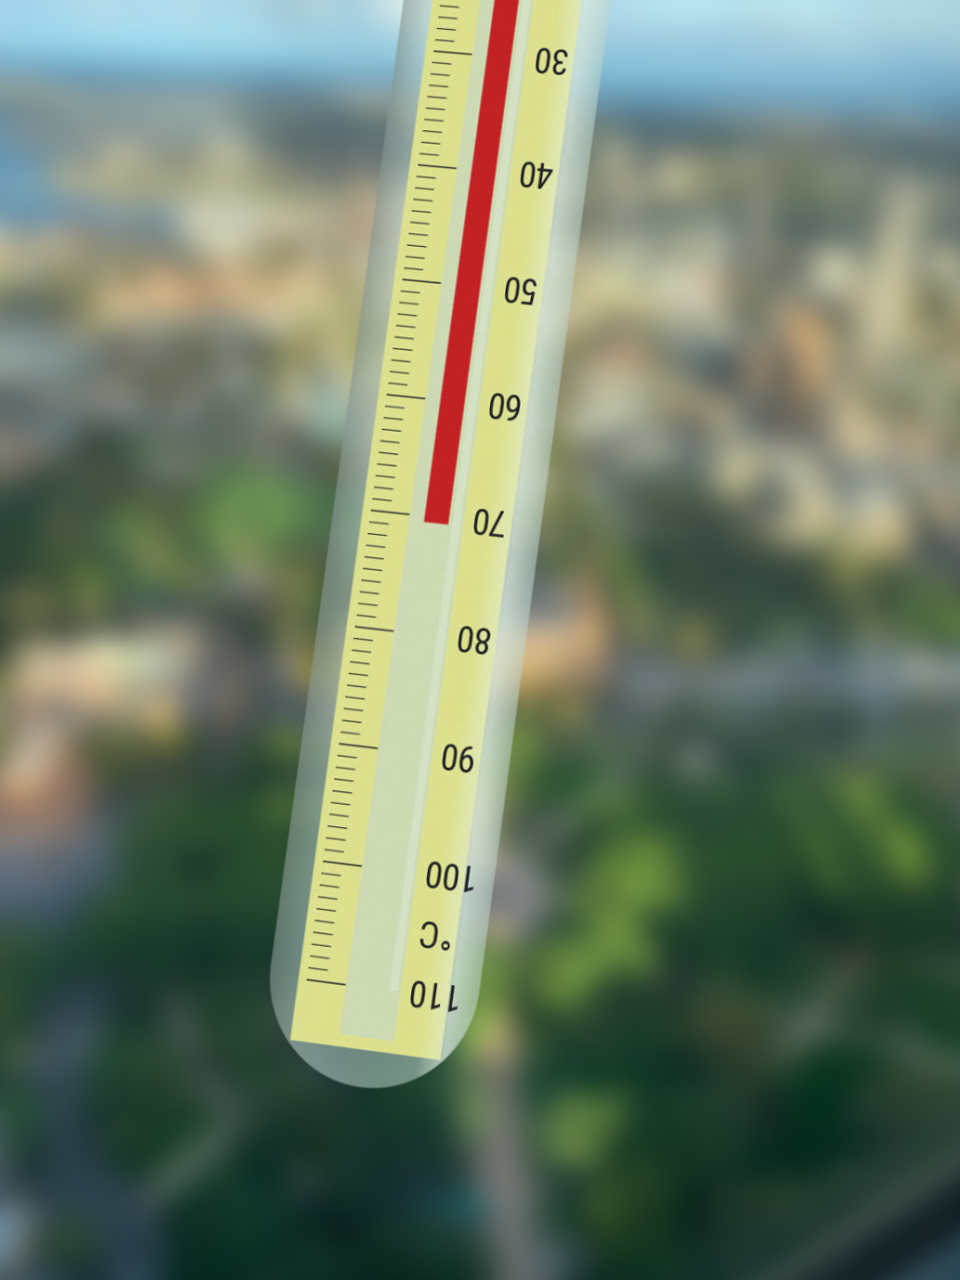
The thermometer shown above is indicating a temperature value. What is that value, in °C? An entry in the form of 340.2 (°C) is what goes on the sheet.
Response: 70.5 (°C)
